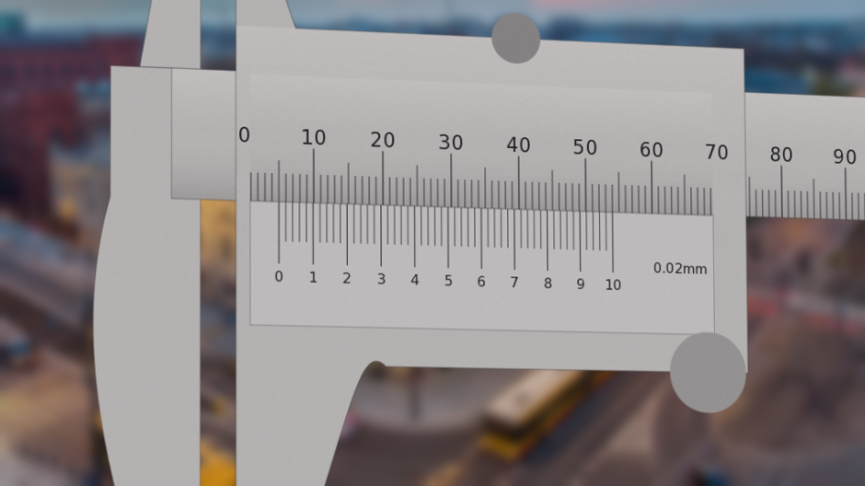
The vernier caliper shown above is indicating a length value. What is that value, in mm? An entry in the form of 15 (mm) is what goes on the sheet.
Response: 5.0 (mm)
